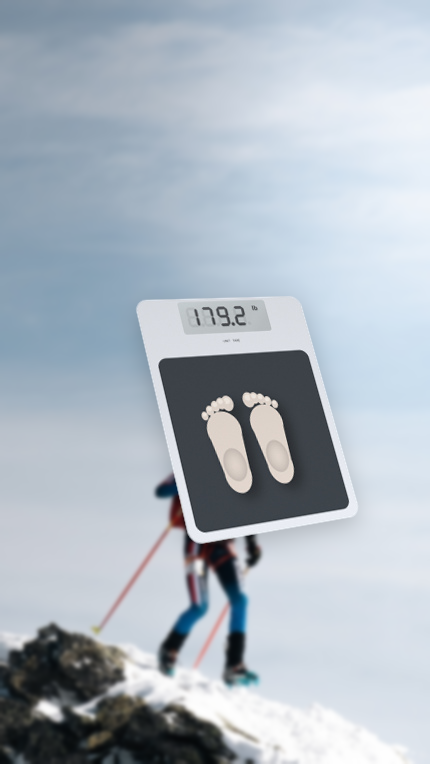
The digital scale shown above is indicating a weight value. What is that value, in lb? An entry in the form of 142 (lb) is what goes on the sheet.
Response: 179.2 (lb)
